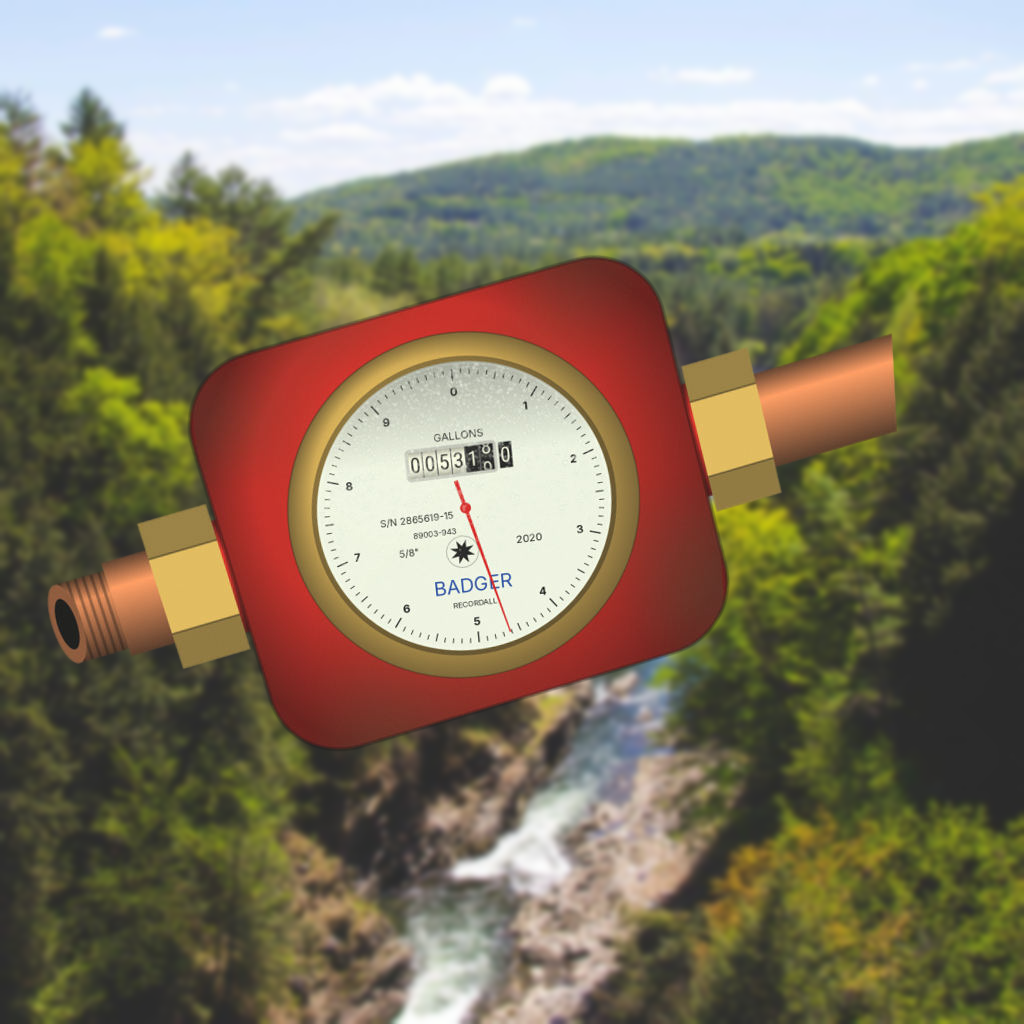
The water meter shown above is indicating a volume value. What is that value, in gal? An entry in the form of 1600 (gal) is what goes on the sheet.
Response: 53184.6 (gal)
